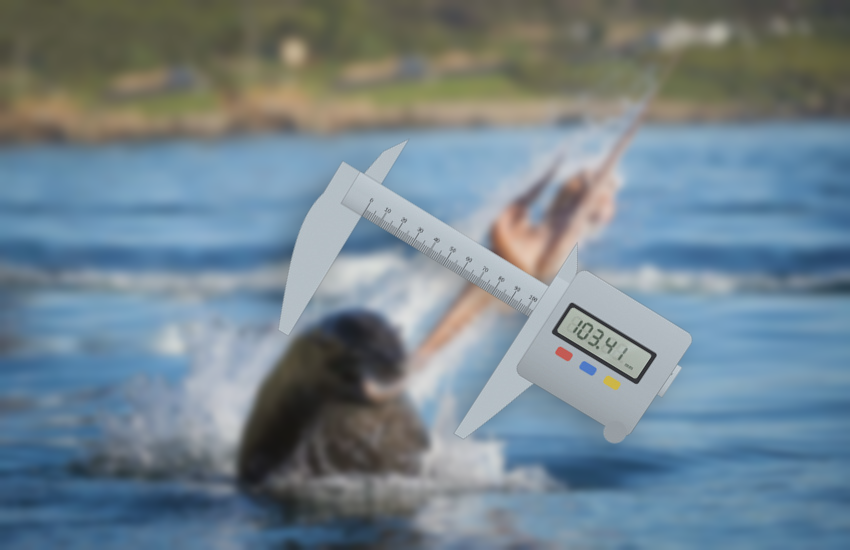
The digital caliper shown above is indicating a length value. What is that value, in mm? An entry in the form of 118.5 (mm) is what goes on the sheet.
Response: 103.41 (mm)
